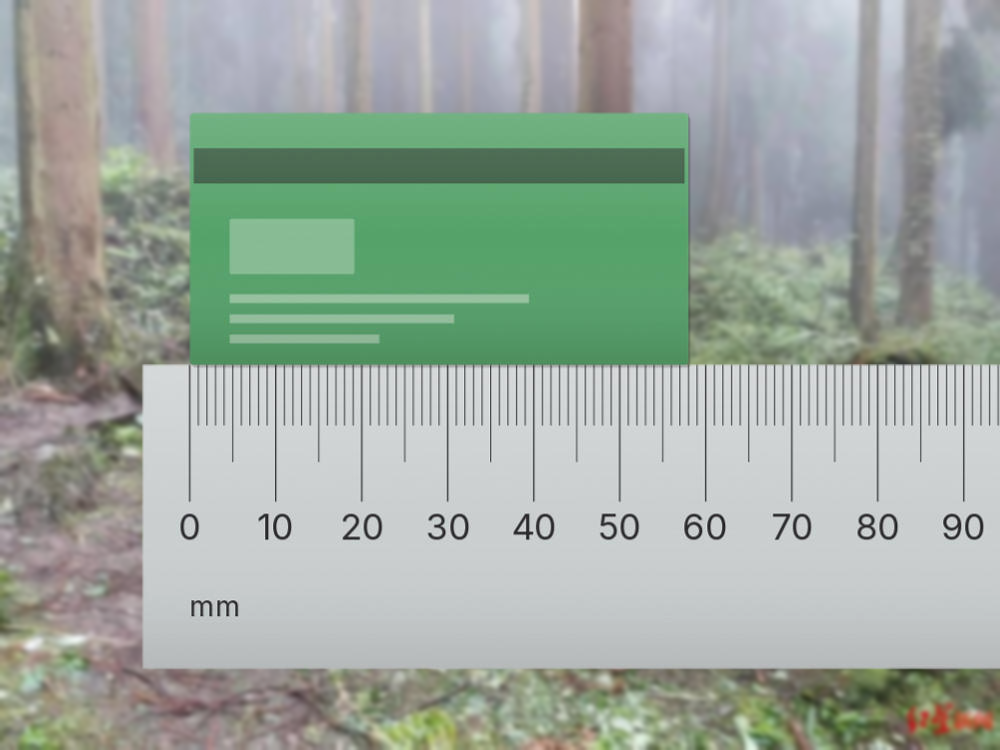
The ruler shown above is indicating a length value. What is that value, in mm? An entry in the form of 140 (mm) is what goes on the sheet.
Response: 58 (mm)
